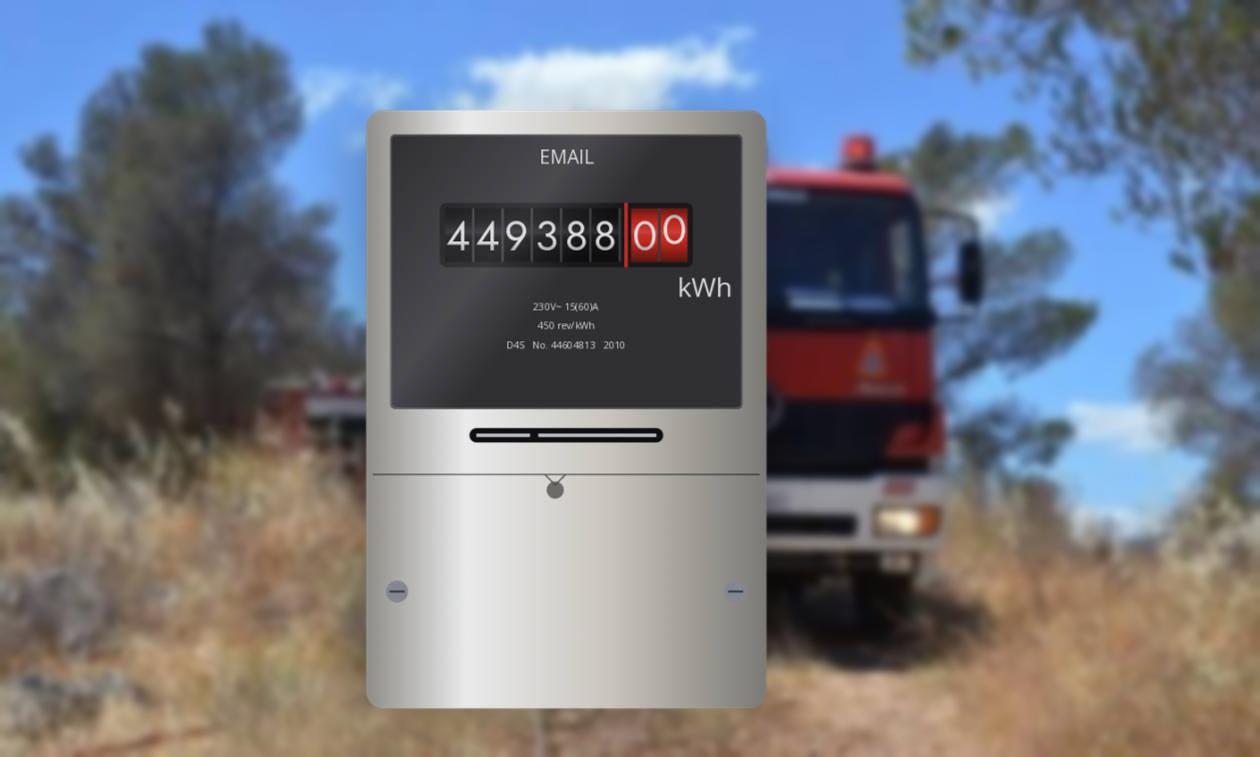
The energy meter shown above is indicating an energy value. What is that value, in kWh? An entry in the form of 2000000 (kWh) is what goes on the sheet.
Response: 449388.00 (kWh)
